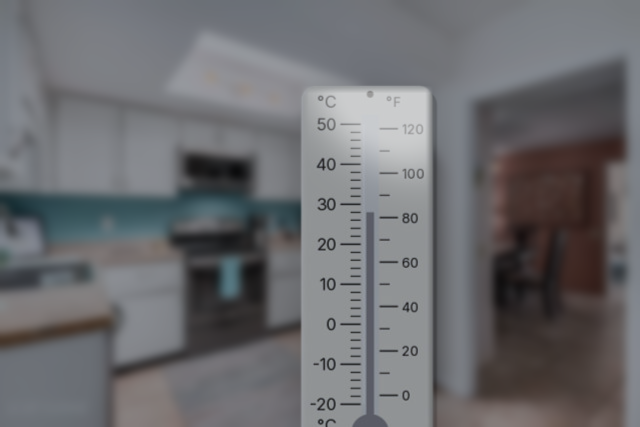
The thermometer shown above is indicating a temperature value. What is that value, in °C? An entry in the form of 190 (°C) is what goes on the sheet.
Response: 28 (°C)
